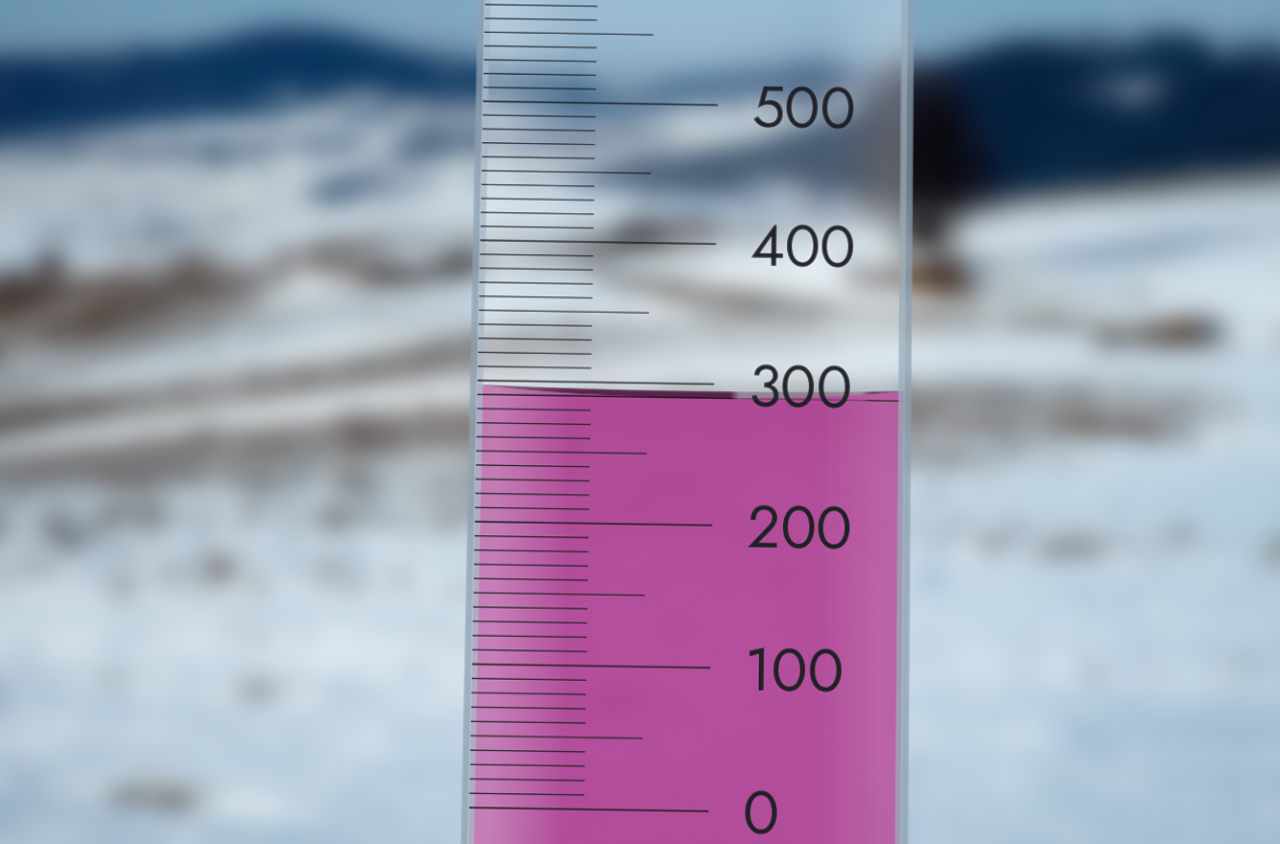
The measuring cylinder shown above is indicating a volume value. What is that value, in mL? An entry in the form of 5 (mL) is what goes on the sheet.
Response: 290 (mL)
